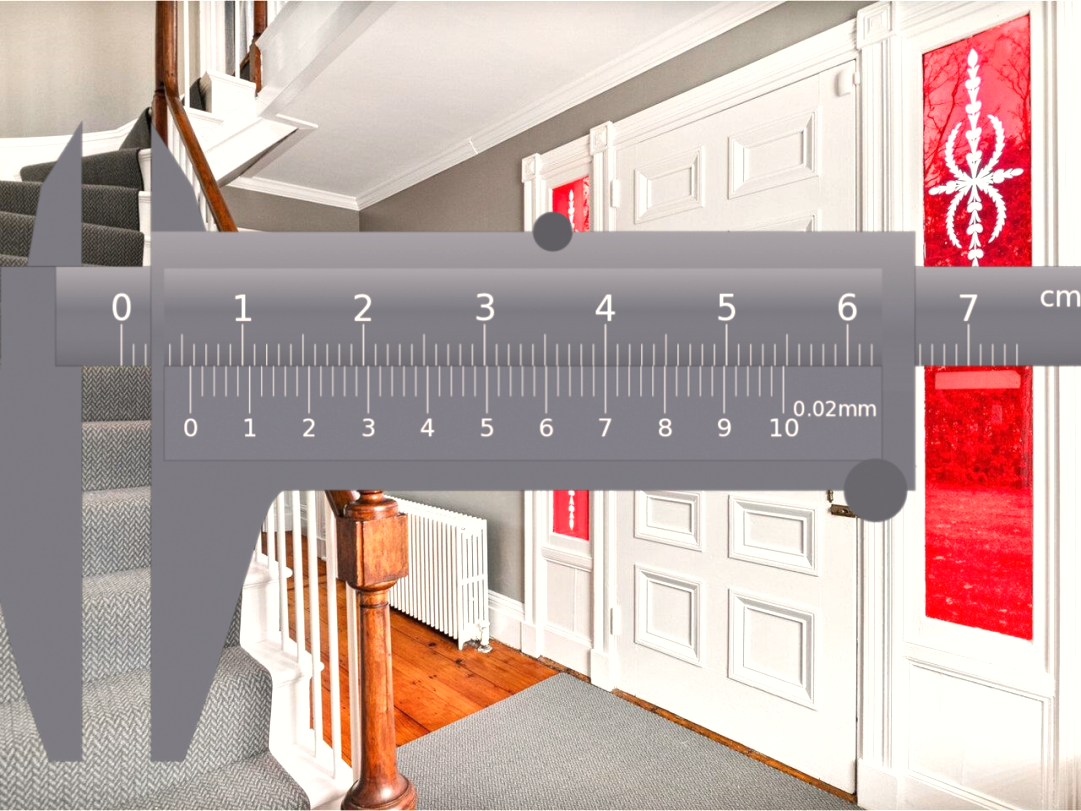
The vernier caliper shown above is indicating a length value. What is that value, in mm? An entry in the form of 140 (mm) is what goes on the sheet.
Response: 5.7 (mm)
